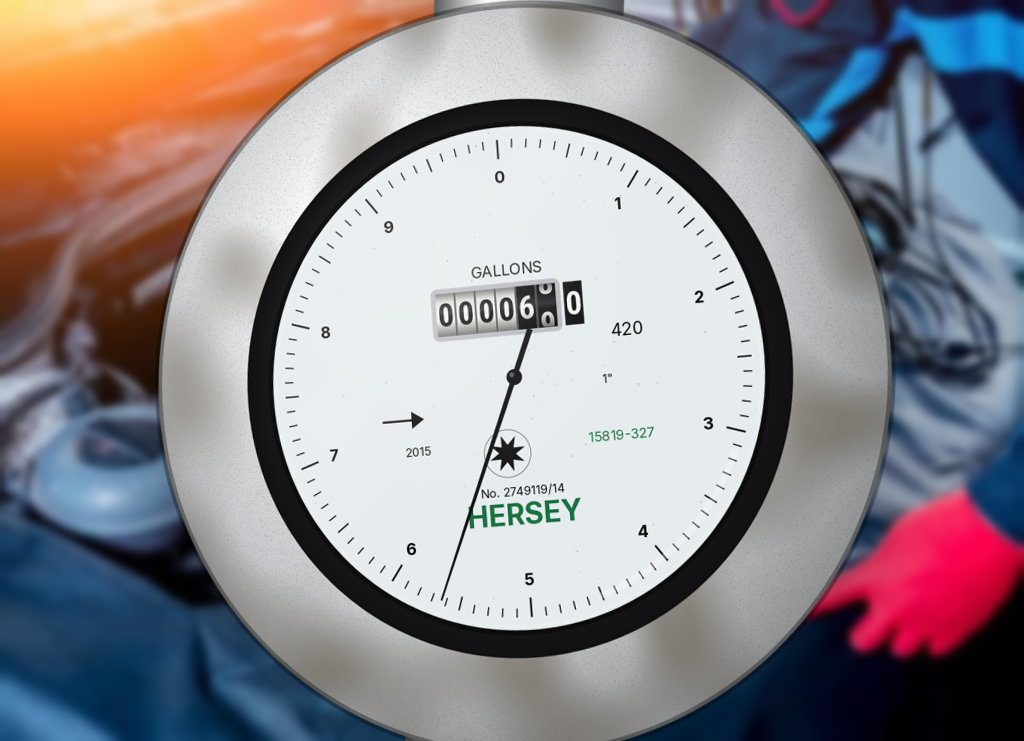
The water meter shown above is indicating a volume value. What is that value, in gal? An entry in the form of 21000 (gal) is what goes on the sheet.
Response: 685.6 (gal)
